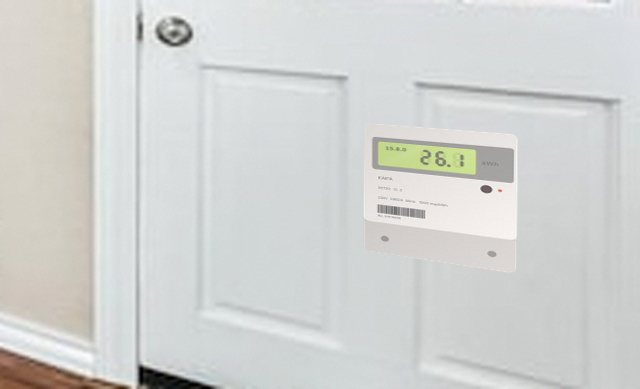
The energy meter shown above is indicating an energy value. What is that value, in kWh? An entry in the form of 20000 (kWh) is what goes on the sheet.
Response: 26.1 (kWh)
